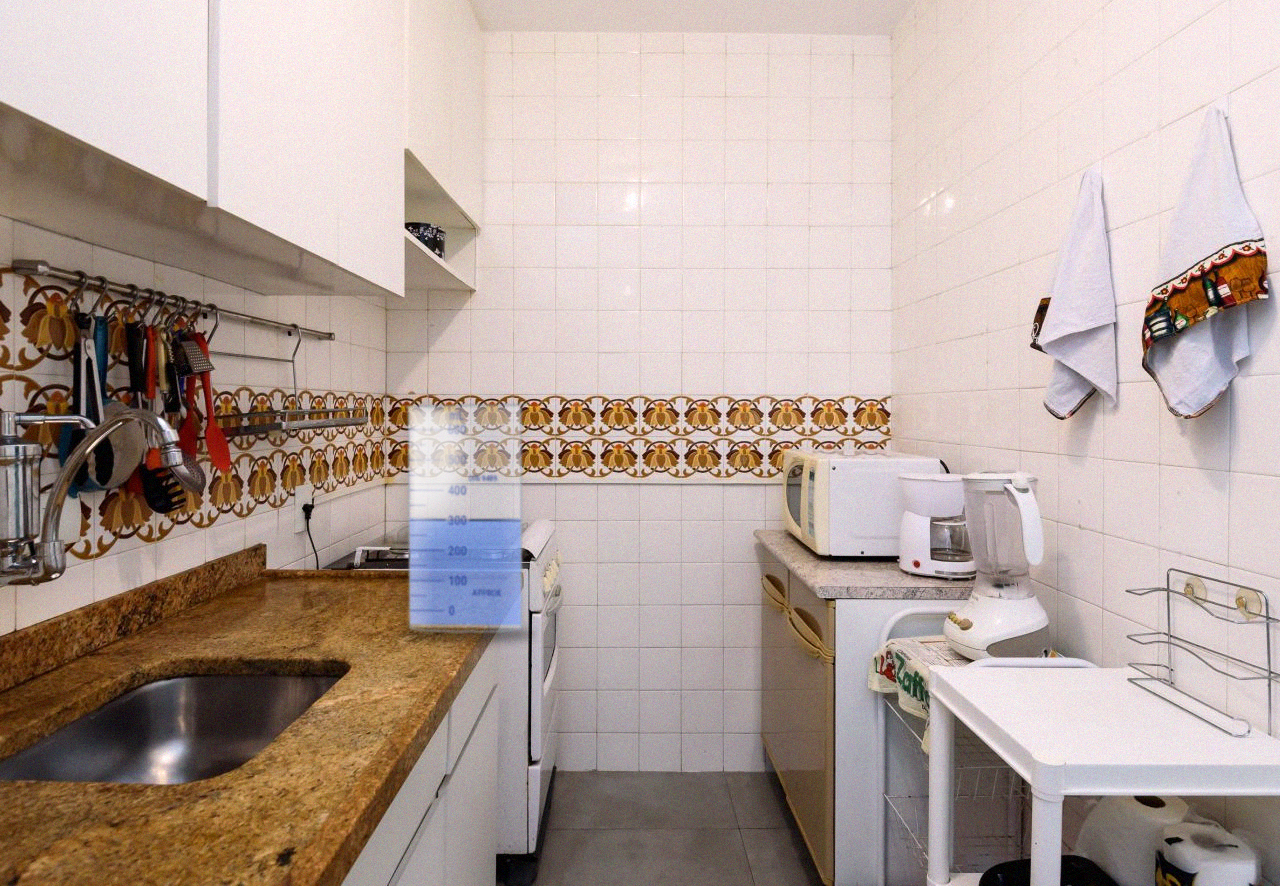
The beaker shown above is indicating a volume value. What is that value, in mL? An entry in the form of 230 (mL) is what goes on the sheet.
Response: 300 (mL)
